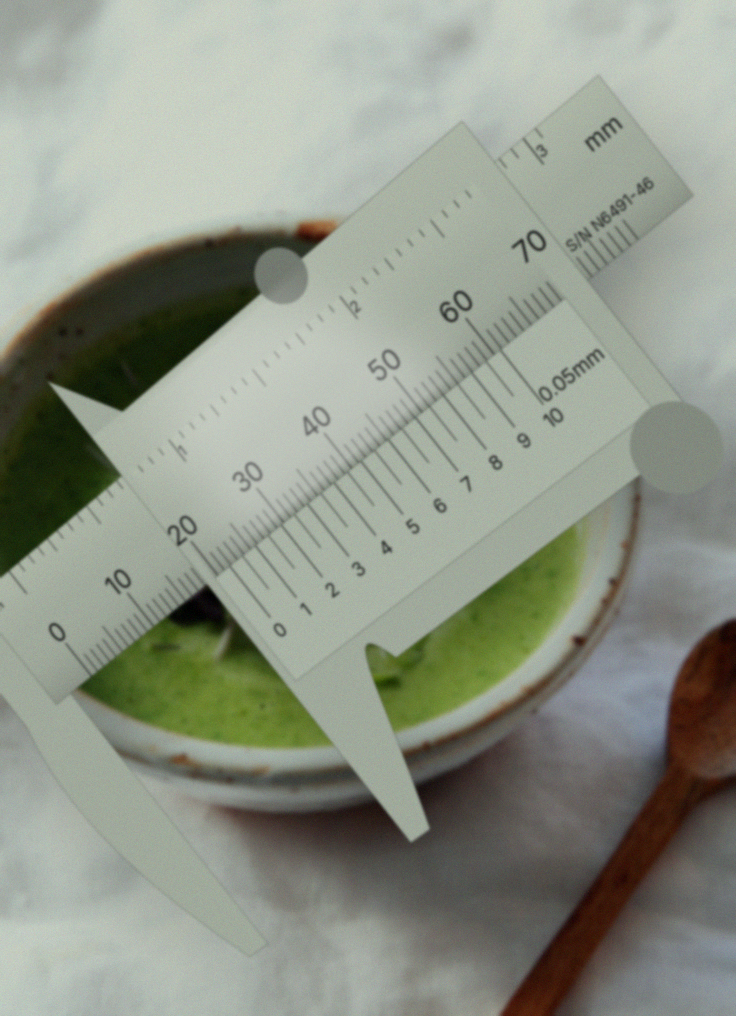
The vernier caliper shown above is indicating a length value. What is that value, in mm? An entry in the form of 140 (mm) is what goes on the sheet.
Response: 21.8 (mm)
